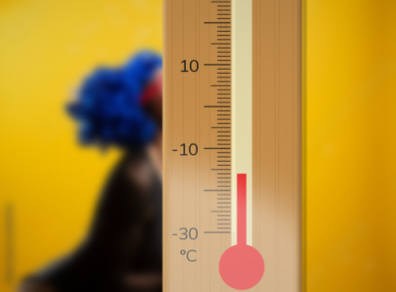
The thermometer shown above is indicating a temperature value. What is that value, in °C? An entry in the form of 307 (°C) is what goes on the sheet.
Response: -16 (°C)
